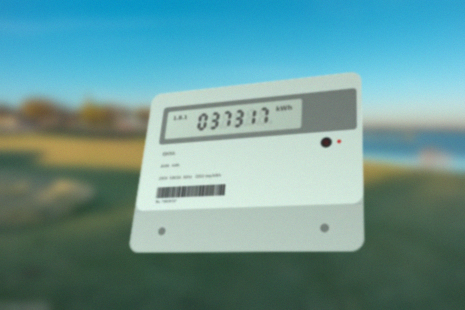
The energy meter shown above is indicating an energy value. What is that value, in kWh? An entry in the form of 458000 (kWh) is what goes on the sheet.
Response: 37317 (kWh)
